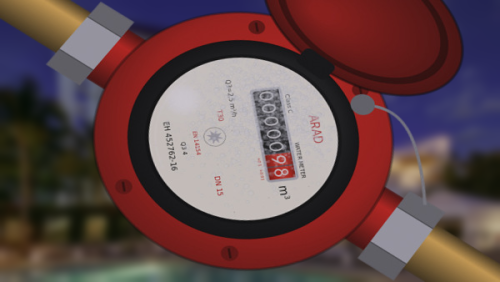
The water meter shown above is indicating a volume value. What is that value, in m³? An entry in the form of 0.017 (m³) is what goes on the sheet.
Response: 0.98 (m³)
